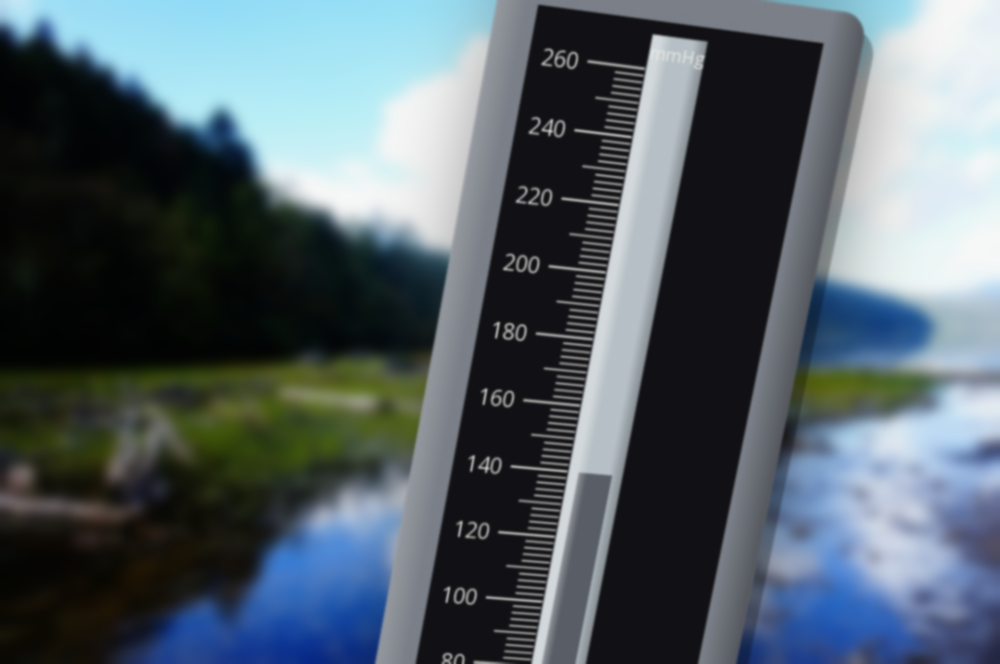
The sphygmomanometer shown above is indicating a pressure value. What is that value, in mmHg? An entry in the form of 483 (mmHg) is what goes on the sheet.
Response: 140 (mmHg)
